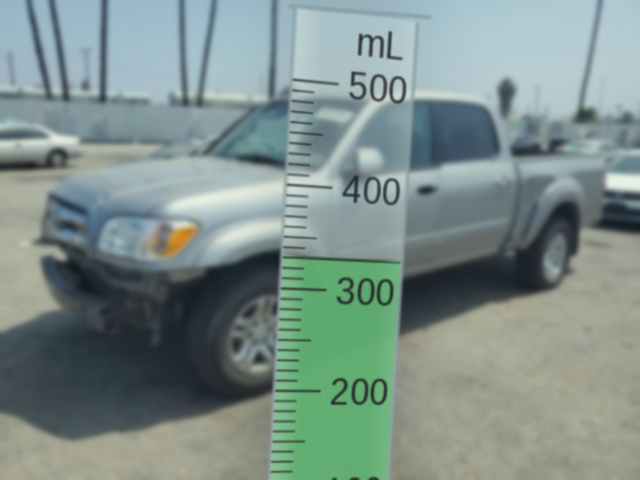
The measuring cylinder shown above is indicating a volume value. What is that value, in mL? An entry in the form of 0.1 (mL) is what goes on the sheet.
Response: 330 (mL)
